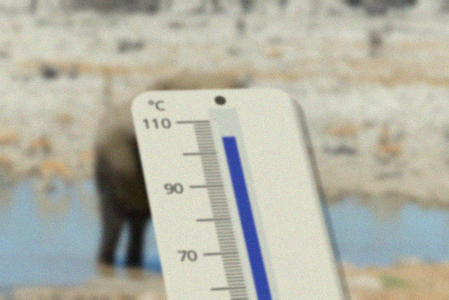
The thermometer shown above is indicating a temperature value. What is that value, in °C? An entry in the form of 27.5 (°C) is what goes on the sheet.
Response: 105 (°C)
